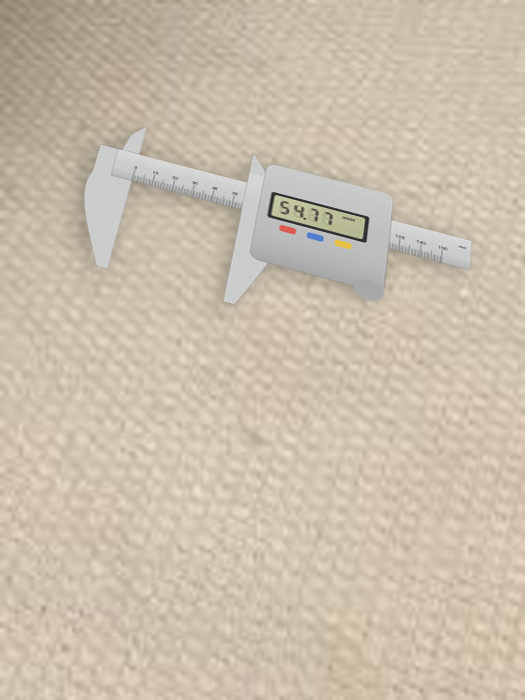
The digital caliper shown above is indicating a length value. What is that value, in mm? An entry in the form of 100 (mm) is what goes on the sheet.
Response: 54.77 (mm)
